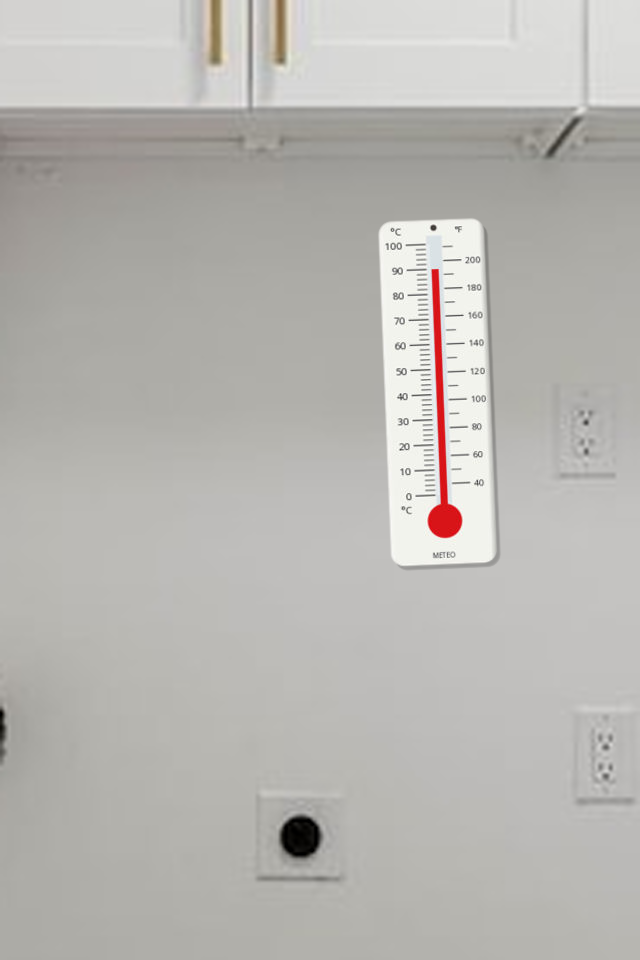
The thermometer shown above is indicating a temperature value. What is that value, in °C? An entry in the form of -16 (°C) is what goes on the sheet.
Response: 90 (°C)
